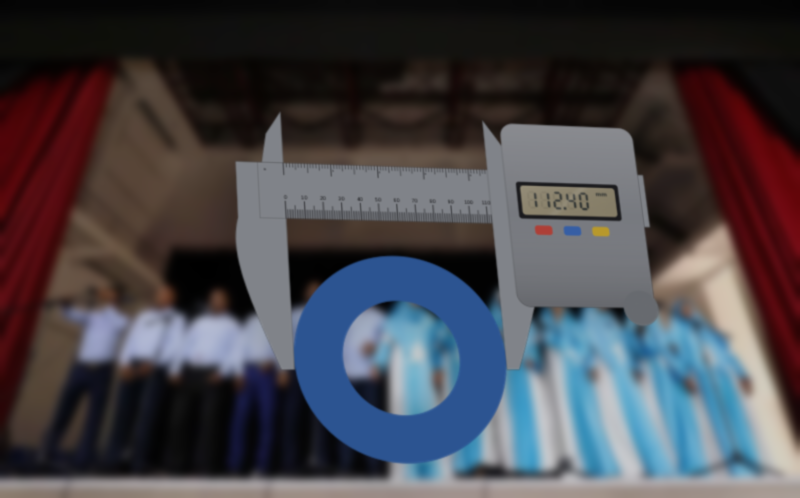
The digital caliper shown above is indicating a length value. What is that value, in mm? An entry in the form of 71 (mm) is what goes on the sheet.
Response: 112.40 (mm)
